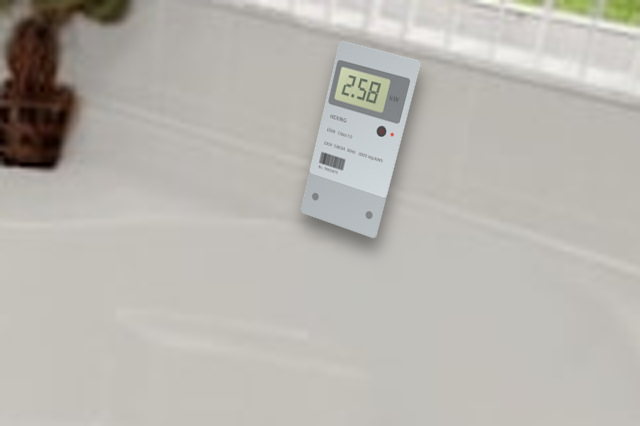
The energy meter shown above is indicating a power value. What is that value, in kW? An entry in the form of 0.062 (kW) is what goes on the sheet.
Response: 2.58 (kW)
